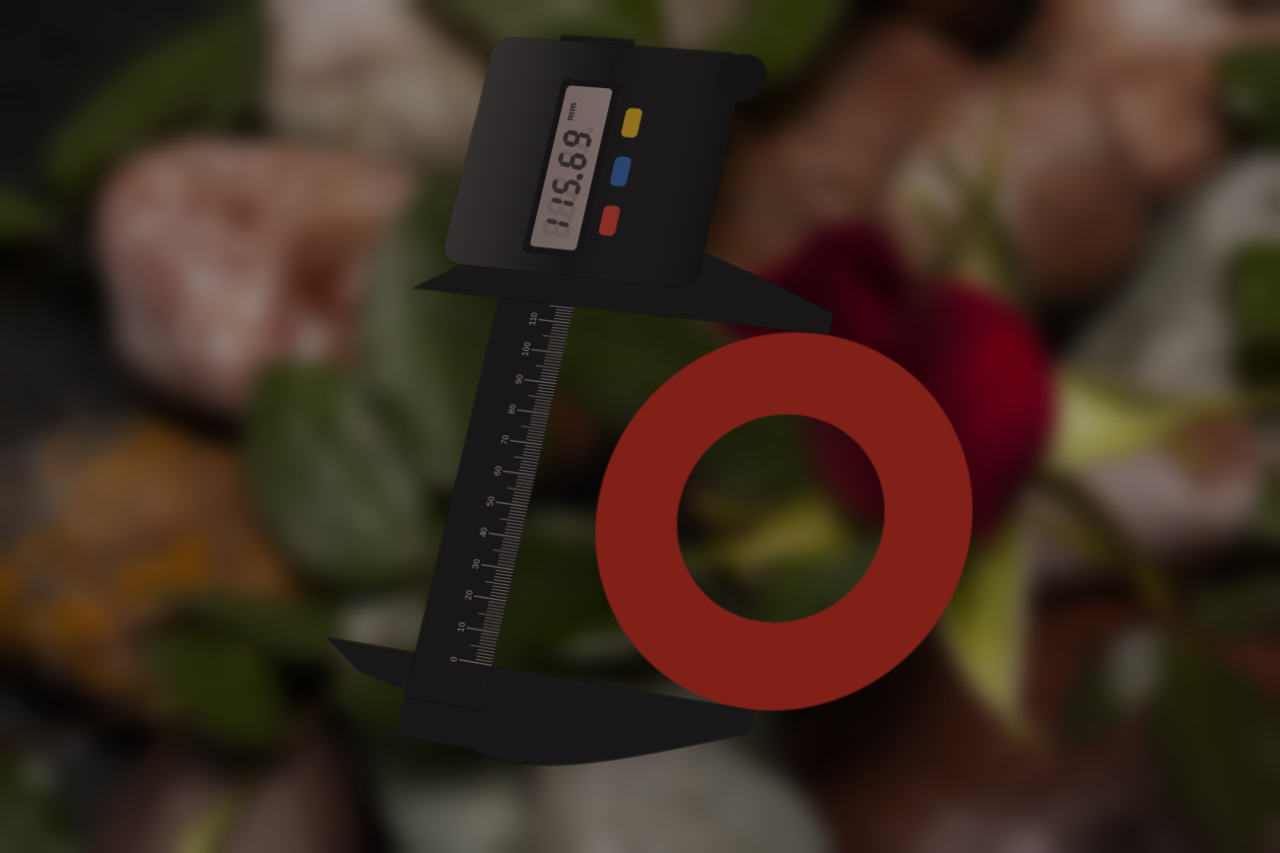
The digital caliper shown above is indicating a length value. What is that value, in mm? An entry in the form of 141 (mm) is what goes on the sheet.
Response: 115.69 (mm)
